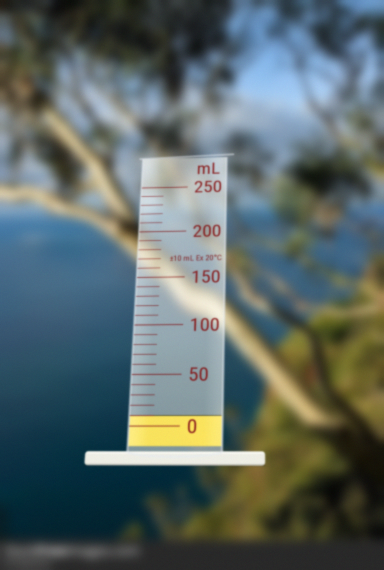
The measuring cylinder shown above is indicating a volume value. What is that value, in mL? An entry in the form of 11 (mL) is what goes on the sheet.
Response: 10 (mL)
